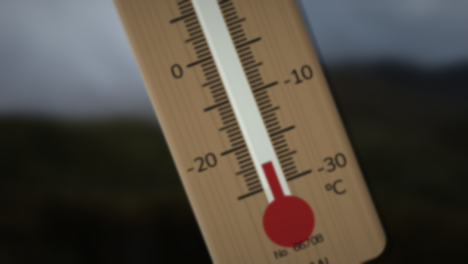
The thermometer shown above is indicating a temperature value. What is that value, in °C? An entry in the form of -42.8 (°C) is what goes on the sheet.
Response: -25 (°C)
